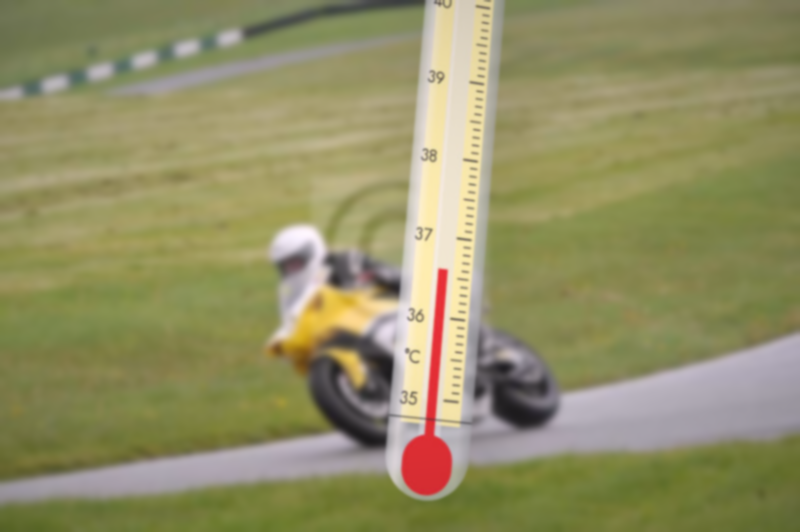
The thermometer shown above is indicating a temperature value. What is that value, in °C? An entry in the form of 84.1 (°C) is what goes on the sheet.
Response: 36.6 (°C)
